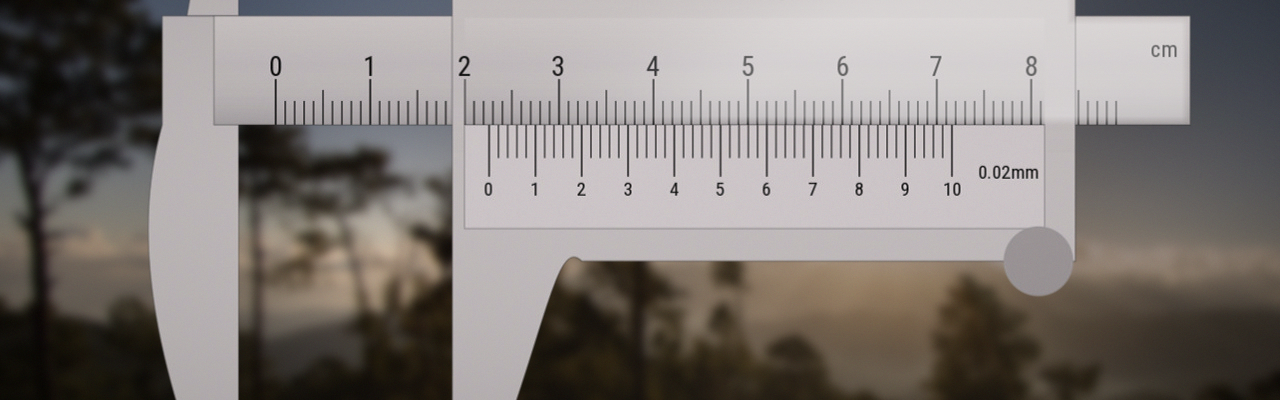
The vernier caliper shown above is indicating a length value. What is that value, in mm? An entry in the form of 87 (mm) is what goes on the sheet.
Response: 22.6 (mm)
